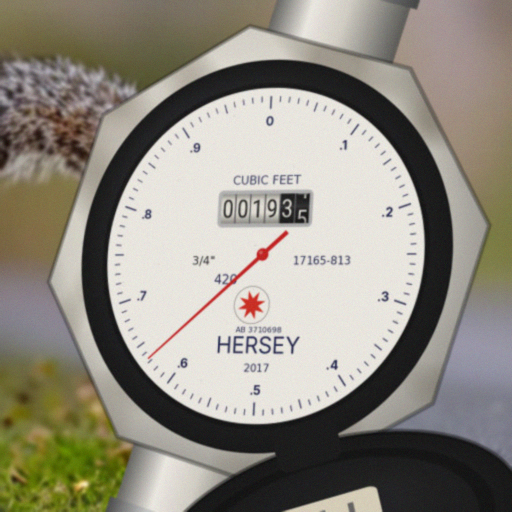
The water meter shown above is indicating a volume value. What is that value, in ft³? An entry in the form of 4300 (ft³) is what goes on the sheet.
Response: 1934.63 (ft³)
